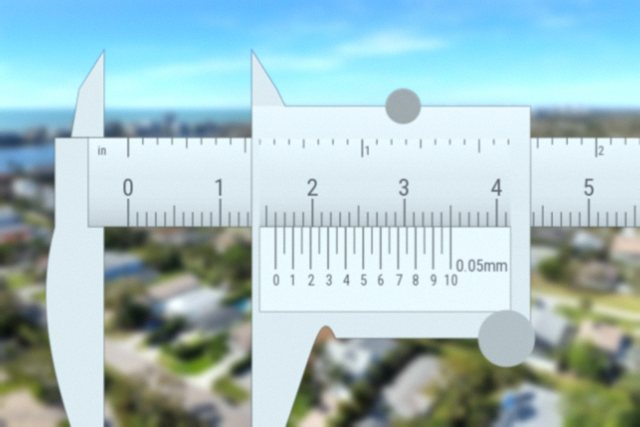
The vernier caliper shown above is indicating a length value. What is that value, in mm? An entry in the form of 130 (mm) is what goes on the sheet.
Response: 16.0 (mm)
